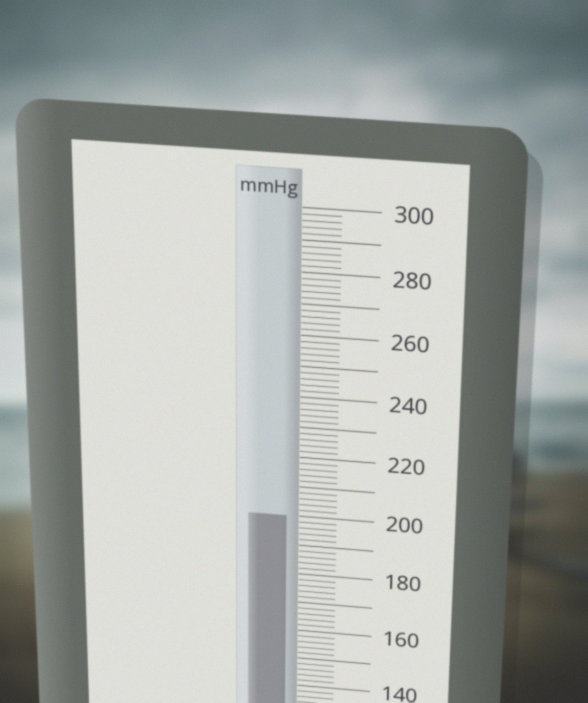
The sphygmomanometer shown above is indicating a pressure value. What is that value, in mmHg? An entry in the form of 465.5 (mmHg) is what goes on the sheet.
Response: 200 (mmHg)
